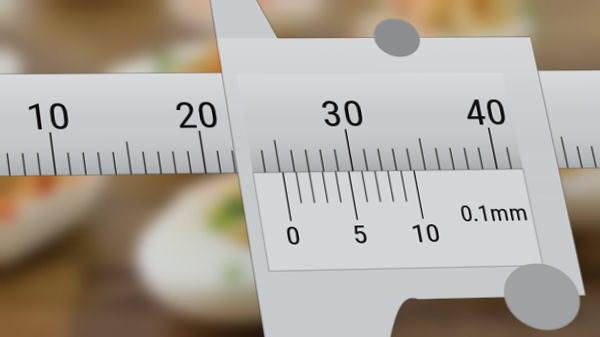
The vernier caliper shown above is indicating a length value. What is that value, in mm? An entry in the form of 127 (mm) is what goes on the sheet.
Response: 25.2 (mm)
